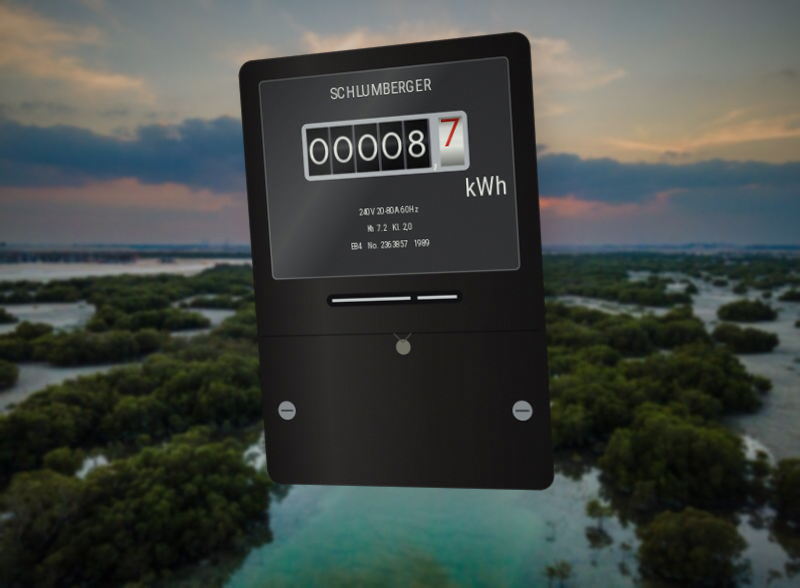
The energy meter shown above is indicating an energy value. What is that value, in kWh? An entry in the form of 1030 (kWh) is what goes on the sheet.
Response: 8.7 (kWh)
